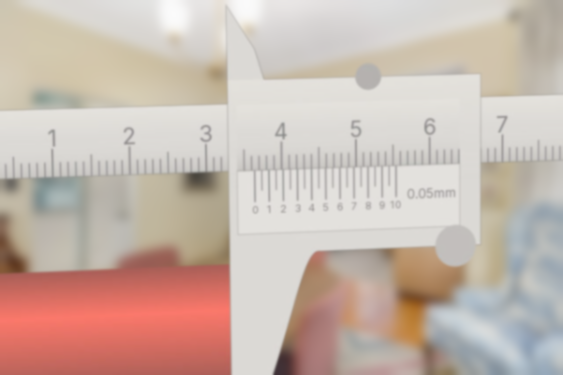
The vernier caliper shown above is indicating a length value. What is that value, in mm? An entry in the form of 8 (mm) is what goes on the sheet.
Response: 36.4 (mm)
